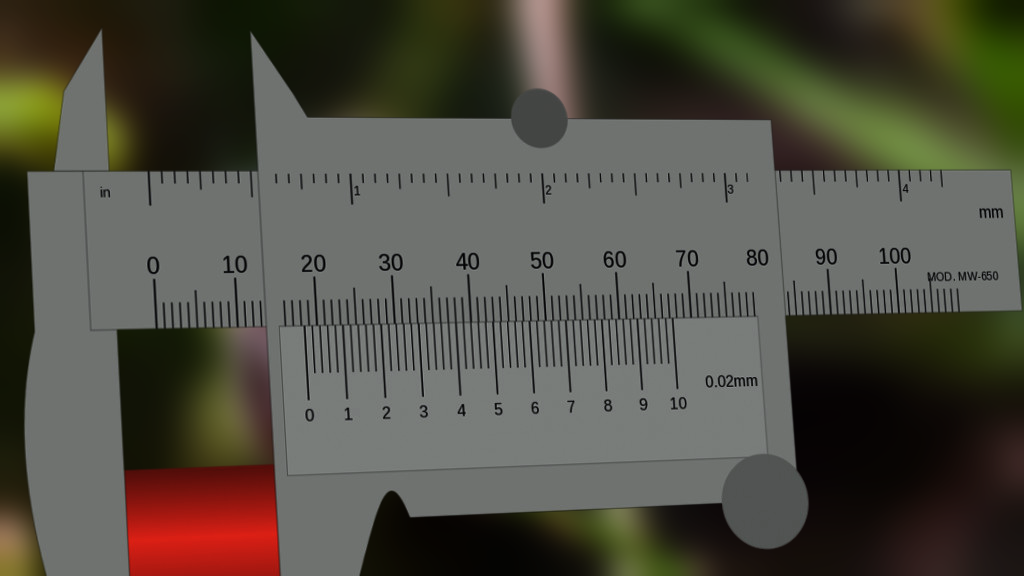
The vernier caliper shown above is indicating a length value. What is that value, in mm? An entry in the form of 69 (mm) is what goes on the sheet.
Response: 18.4 (mm)
